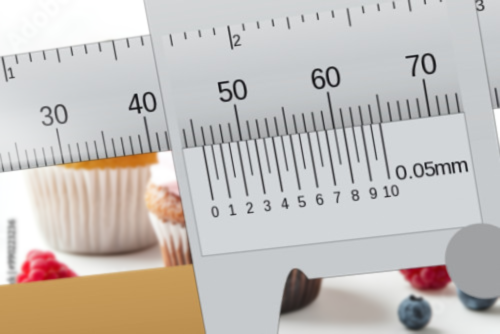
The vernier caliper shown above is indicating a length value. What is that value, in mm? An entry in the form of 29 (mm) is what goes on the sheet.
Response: 45.8 (mm)
